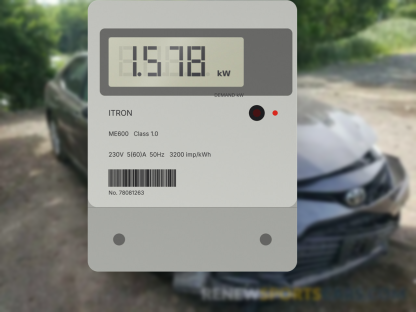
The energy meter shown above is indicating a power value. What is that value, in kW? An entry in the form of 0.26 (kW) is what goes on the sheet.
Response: 1.578 (kW)
